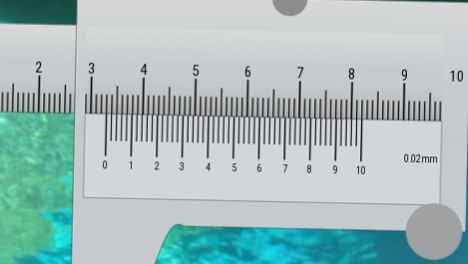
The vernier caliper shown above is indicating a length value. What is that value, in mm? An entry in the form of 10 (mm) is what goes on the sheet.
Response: 33.0 (mm)
